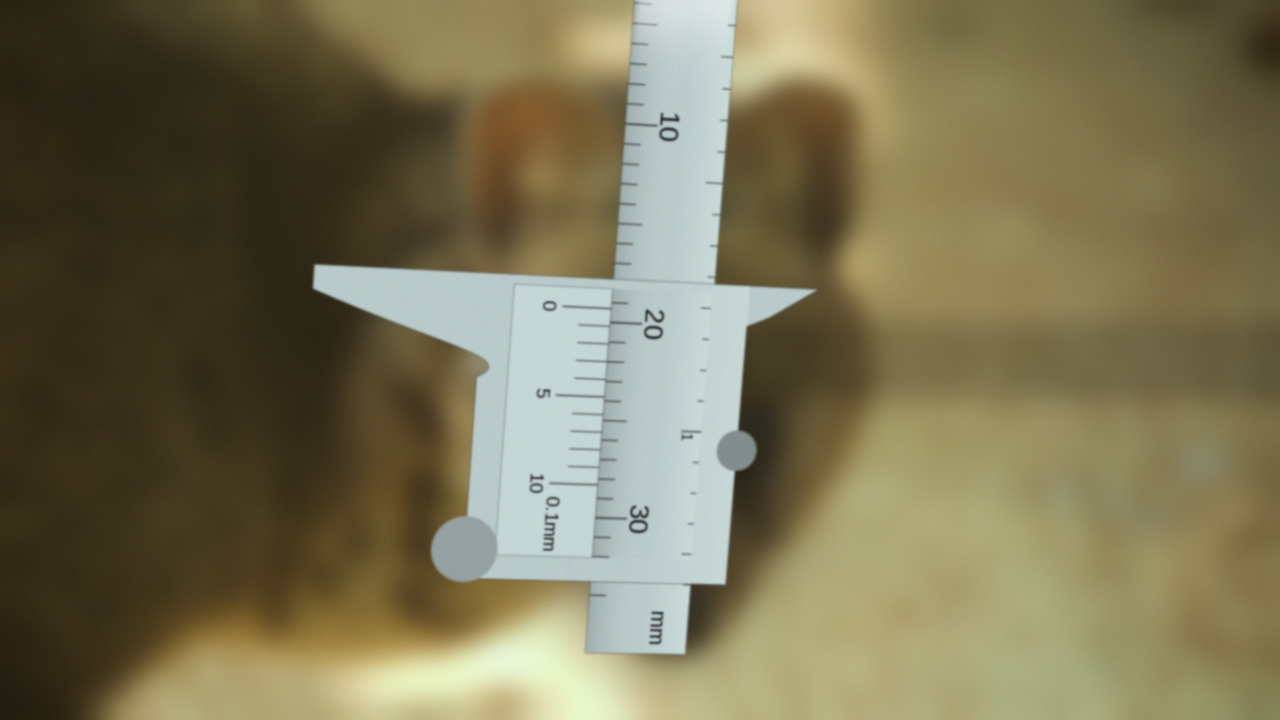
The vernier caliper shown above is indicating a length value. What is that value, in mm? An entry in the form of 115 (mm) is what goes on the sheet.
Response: 19.3 (mm)
